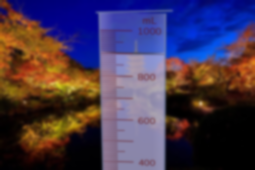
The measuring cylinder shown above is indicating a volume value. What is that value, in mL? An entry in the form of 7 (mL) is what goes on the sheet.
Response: 900 (mL)
